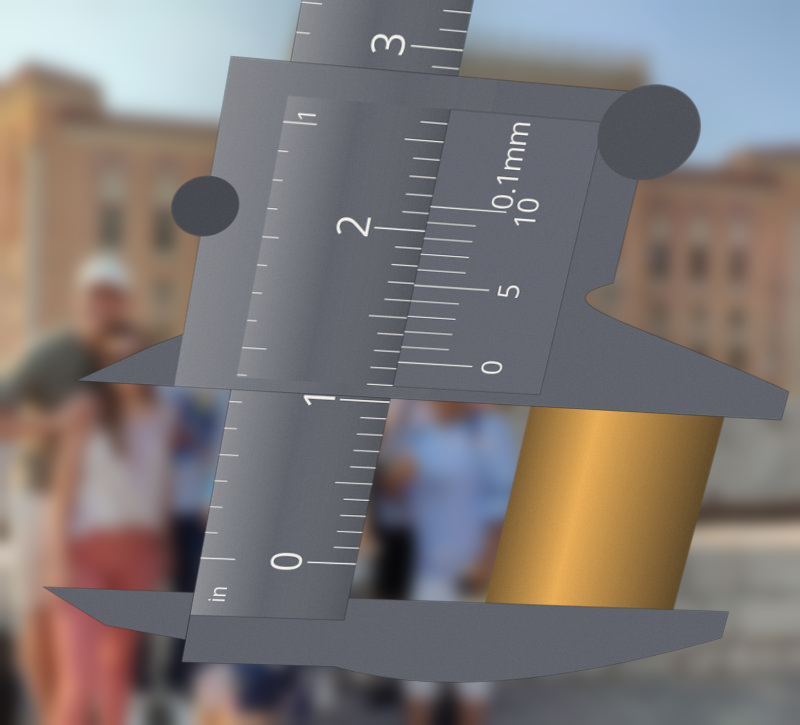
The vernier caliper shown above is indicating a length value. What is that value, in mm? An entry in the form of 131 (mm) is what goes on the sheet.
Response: 12.4 (mm)
